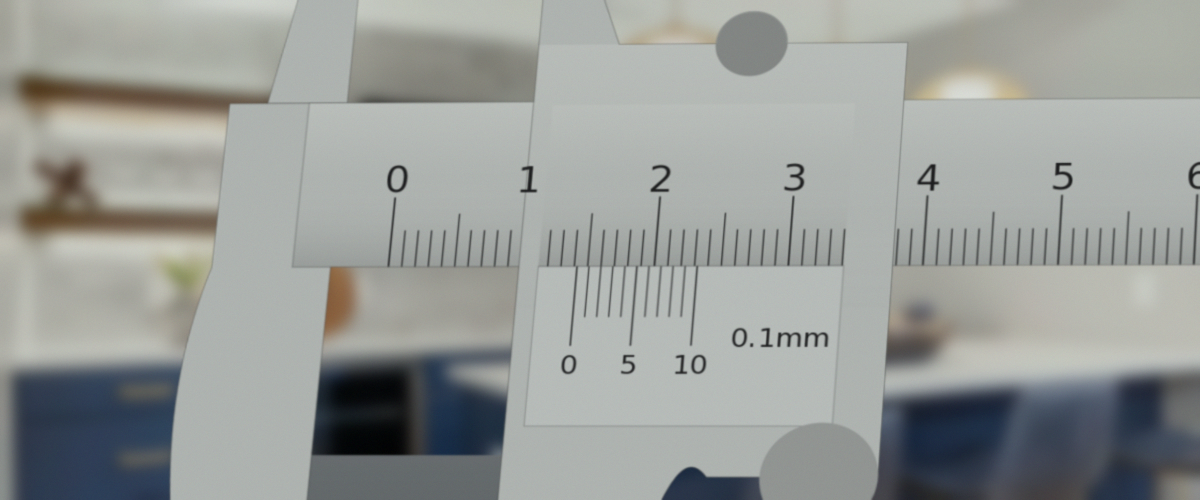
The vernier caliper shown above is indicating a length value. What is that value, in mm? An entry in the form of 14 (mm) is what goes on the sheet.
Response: 14.2 (mm)
